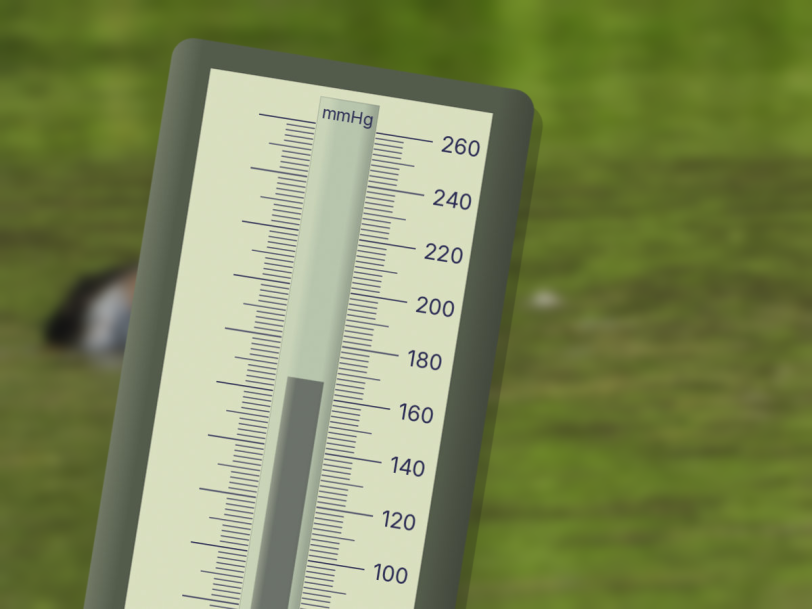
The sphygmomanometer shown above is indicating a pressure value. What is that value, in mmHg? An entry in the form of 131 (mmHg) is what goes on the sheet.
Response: 166 (mmHg)
